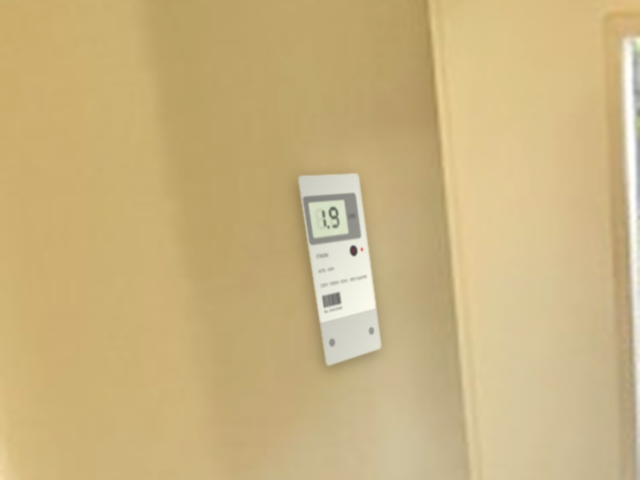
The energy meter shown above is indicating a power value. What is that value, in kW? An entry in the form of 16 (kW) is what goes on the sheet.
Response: 1.9 (kW)
